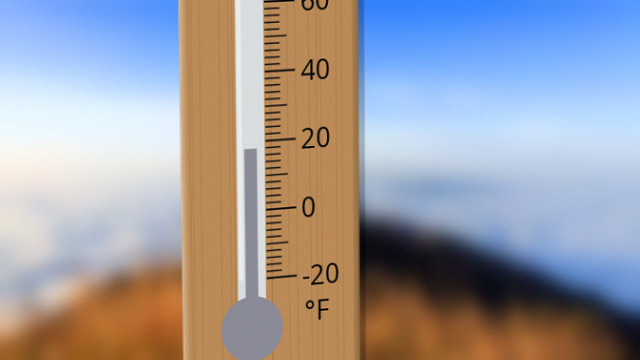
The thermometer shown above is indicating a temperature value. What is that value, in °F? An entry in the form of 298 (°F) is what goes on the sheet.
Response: 18 (°F)
